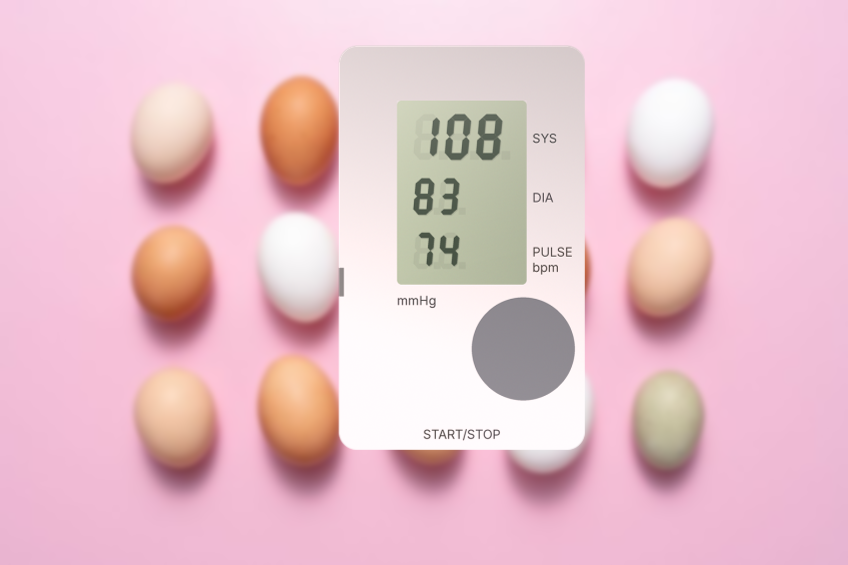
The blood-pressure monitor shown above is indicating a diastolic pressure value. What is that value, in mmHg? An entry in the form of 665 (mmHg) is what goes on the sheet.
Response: 83 (mmHg)
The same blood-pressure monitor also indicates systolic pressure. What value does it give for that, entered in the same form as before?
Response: 108 (mmHg)
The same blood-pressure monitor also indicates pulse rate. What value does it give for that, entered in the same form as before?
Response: 74 (bpm)
